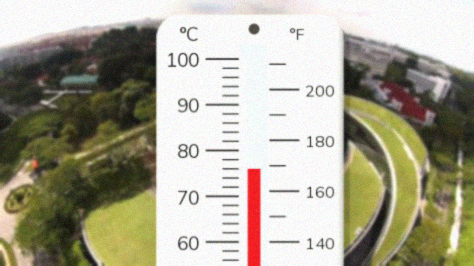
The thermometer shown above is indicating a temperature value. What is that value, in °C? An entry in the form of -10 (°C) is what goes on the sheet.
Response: 76 (°C)
